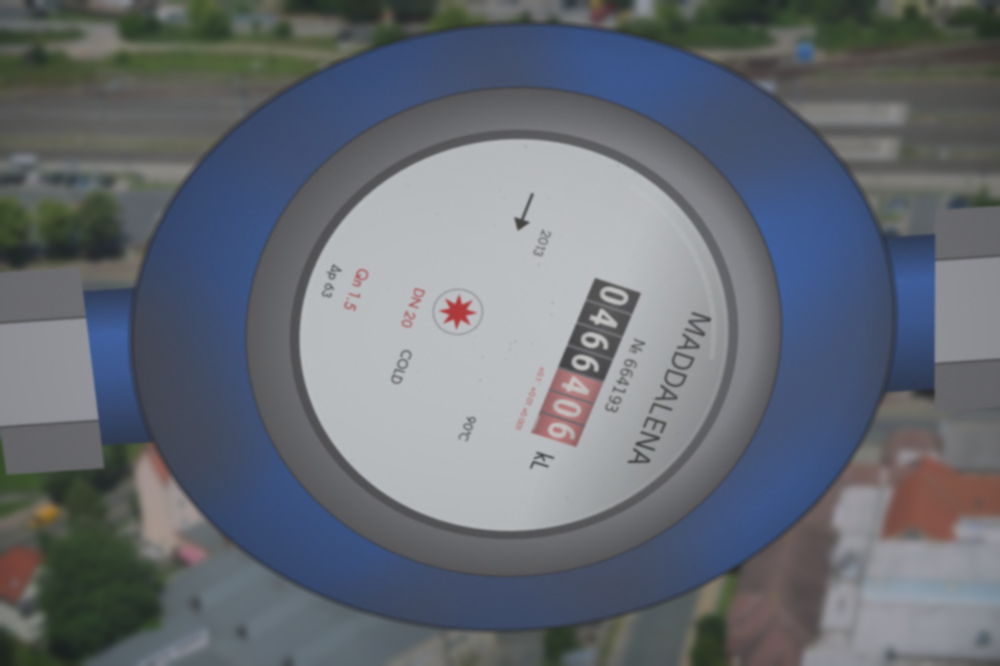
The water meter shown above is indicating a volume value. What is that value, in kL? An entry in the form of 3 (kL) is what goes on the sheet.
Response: 466.406 (kL)
